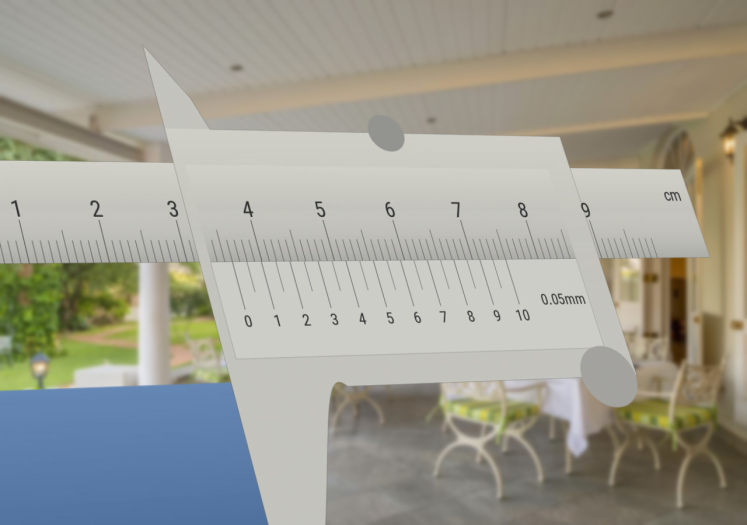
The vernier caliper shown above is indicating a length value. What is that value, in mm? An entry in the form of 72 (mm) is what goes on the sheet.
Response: 36.0 (mm)
